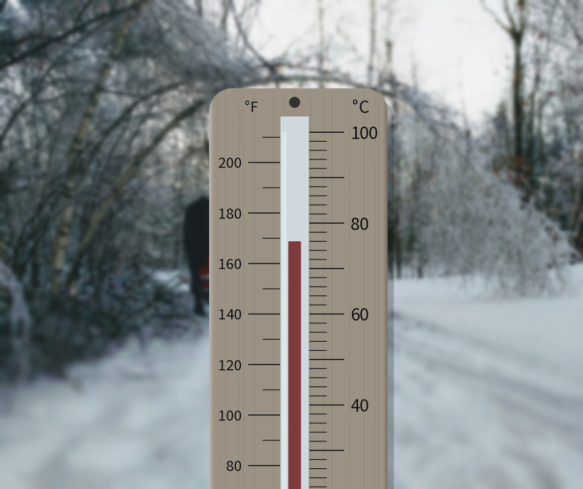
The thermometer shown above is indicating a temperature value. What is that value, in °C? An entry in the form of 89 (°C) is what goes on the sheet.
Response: 76 (°C)
